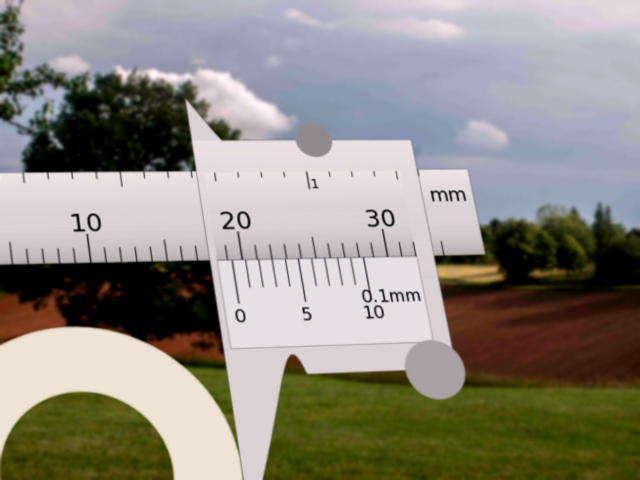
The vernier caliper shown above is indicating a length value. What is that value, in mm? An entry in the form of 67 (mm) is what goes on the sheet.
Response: 19.3 (mm)
